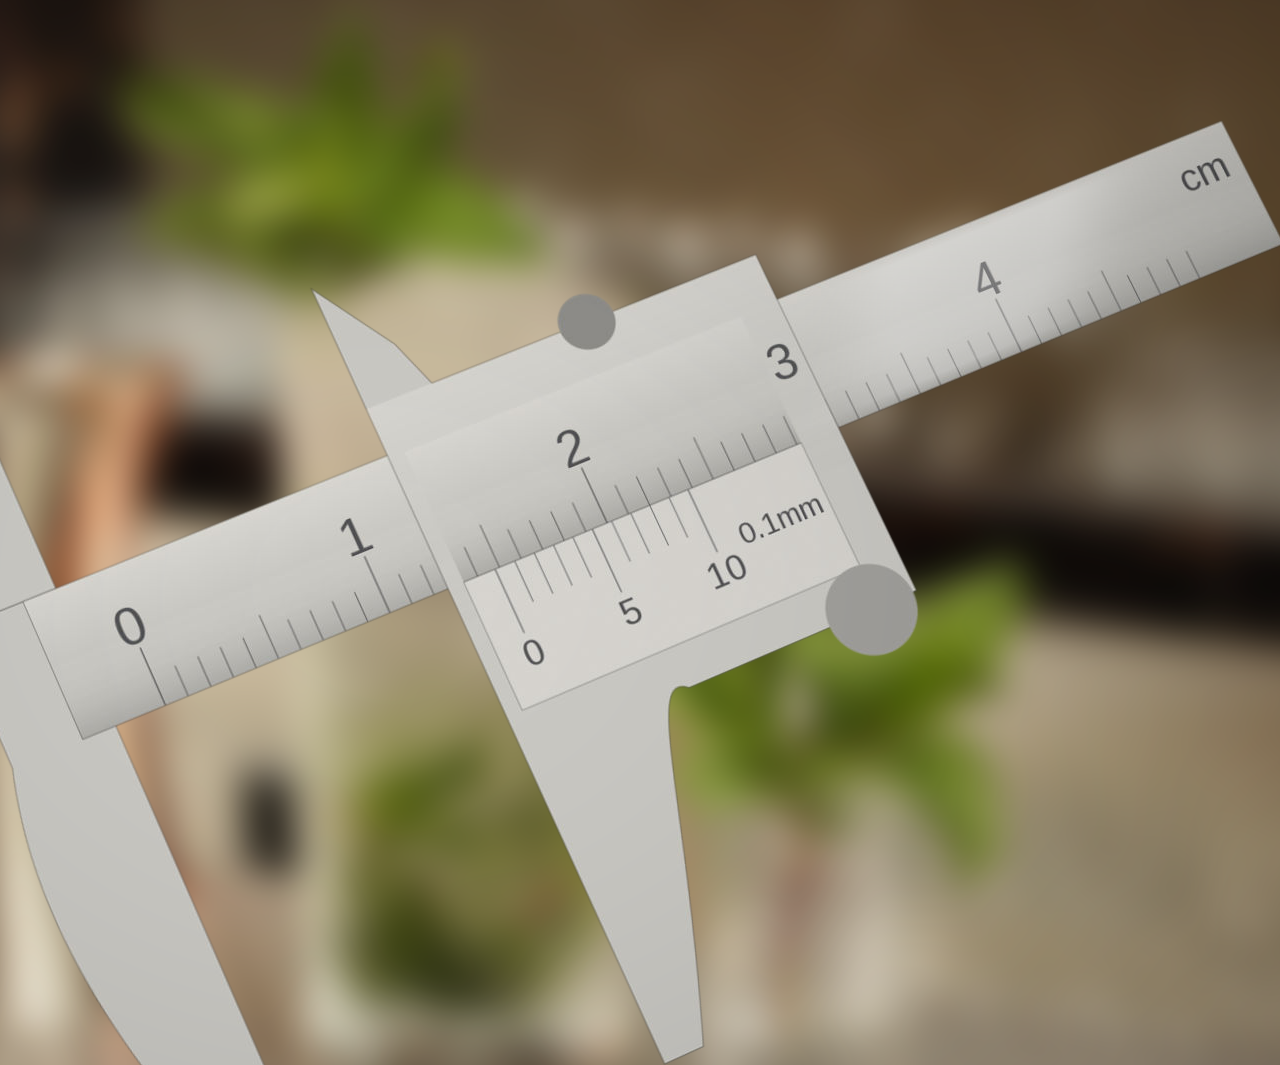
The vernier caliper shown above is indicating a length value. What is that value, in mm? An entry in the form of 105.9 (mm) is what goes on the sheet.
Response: 14.8 (mm)
